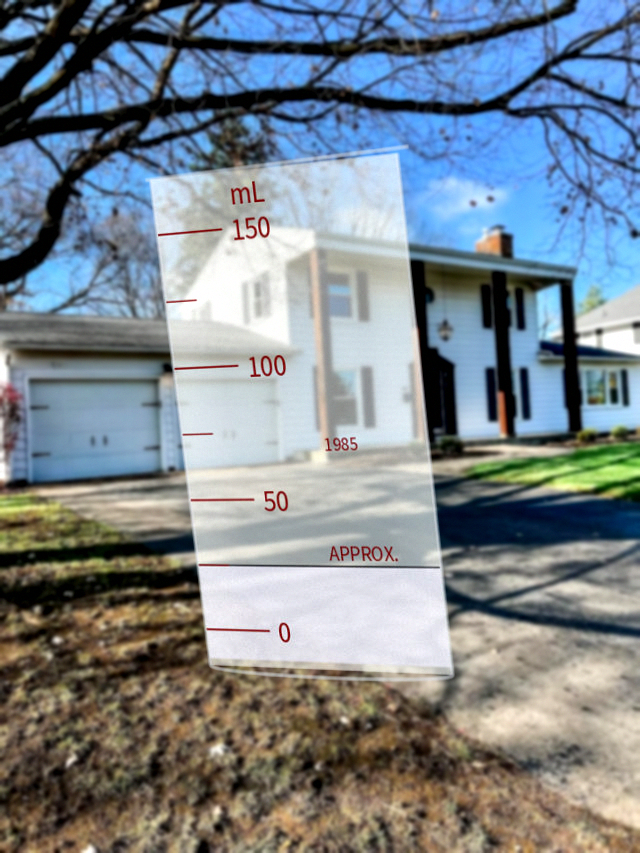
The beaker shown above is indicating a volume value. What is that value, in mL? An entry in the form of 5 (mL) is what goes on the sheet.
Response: 25 (mL)
